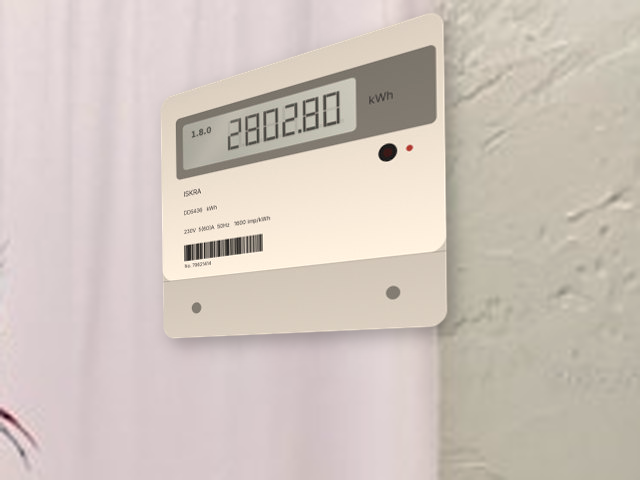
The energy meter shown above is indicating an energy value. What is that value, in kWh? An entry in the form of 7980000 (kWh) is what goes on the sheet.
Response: 2802.80 (kWh)
